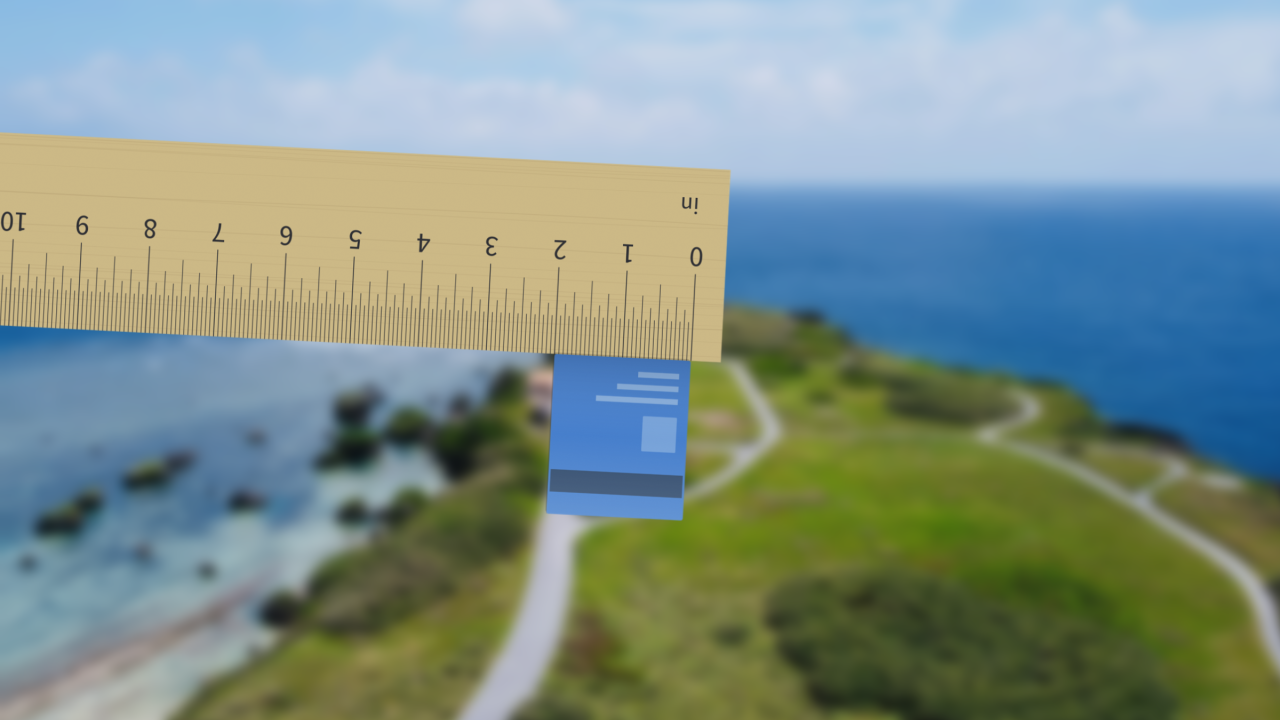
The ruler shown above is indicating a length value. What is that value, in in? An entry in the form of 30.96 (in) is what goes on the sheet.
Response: 2 (in)
